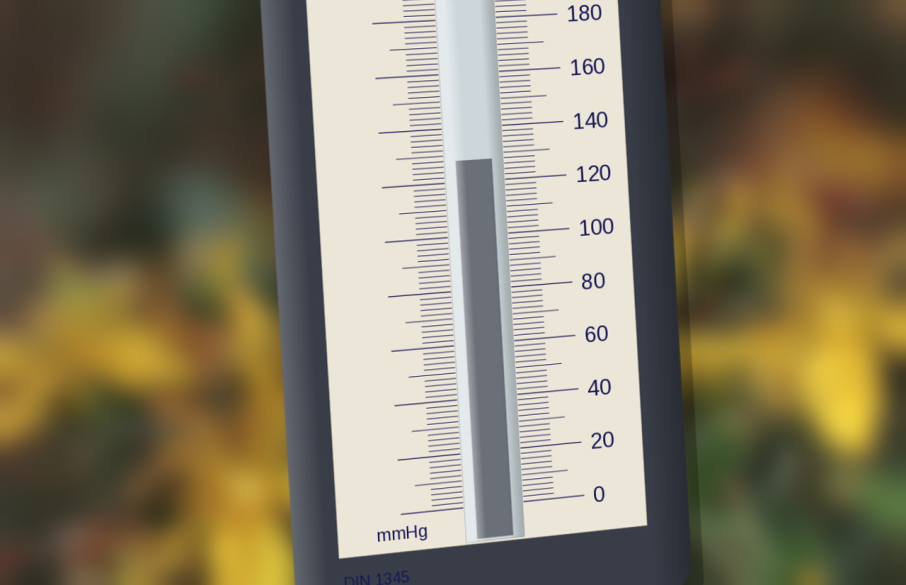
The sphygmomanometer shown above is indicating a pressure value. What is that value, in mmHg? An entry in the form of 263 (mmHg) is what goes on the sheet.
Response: 128 (mmHg)
